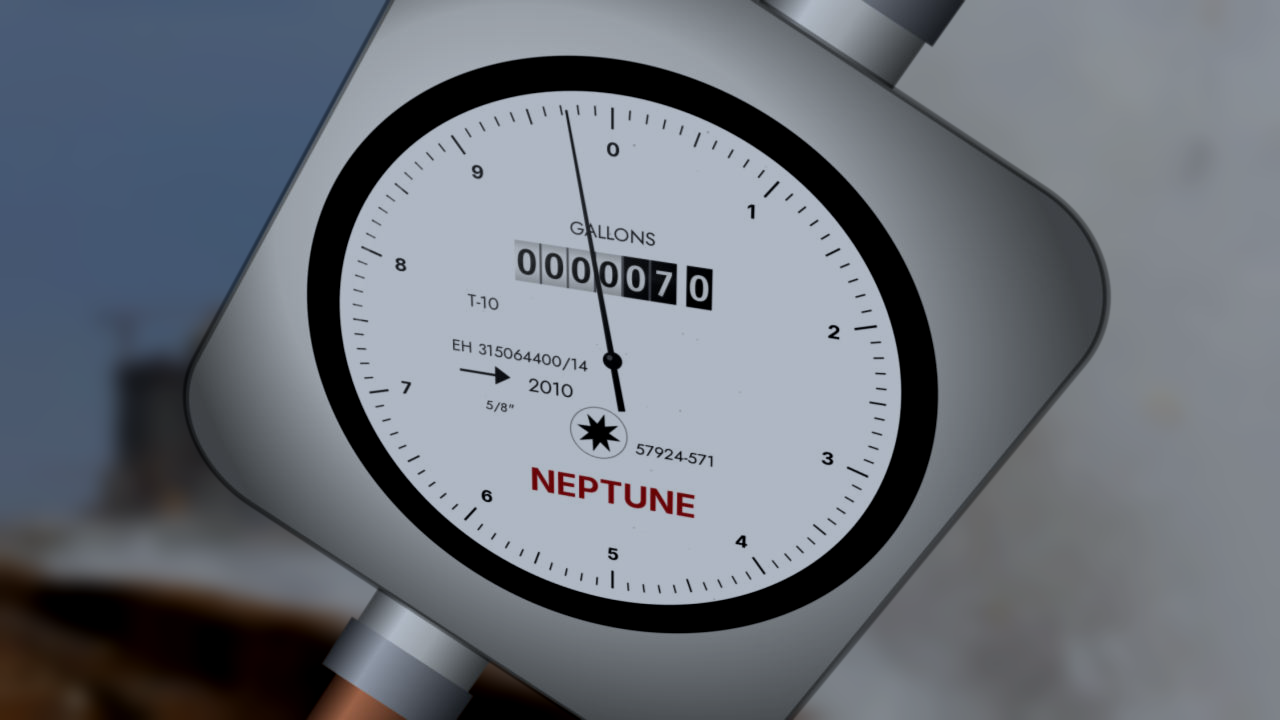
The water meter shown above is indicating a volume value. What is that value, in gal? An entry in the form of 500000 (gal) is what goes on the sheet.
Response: 69.7 (gal)
